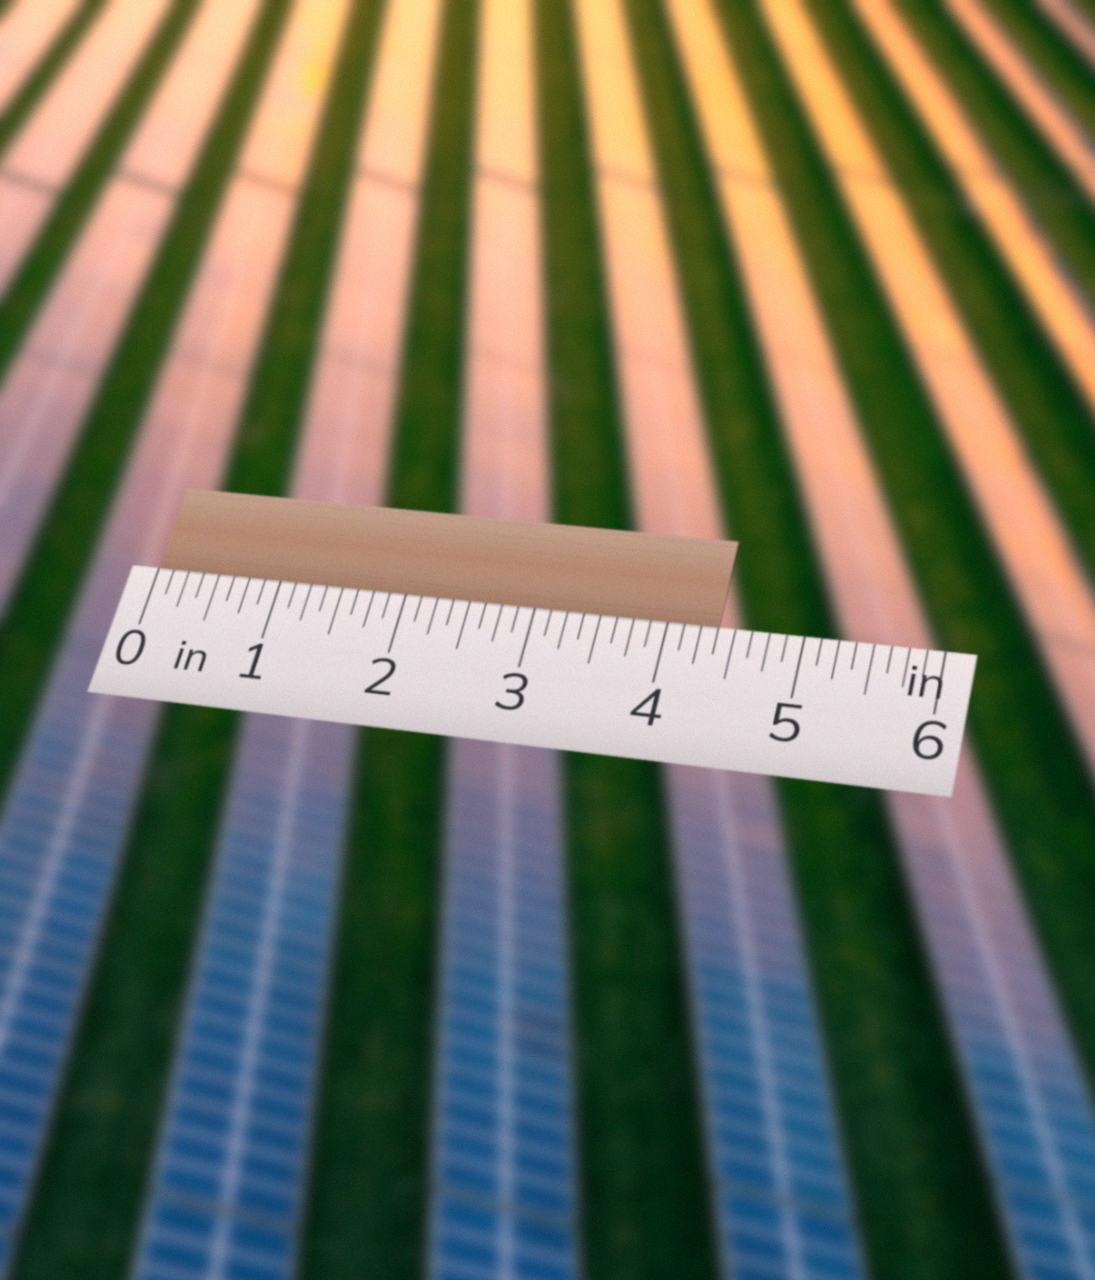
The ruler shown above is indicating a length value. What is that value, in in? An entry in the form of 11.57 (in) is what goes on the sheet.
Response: 4.375 (in)
